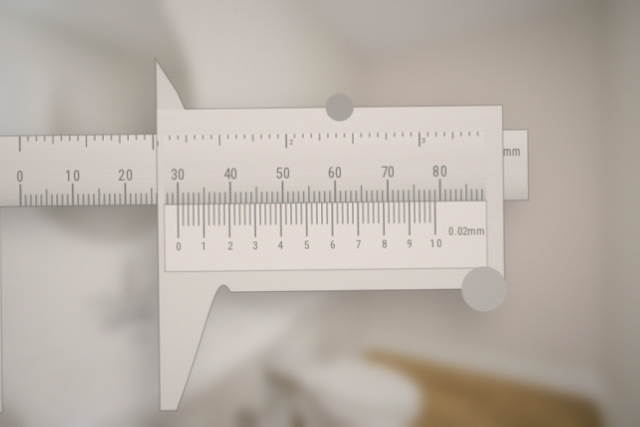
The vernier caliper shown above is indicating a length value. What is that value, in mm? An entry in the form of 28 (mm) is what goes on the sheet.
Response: 30.0 (mm)
